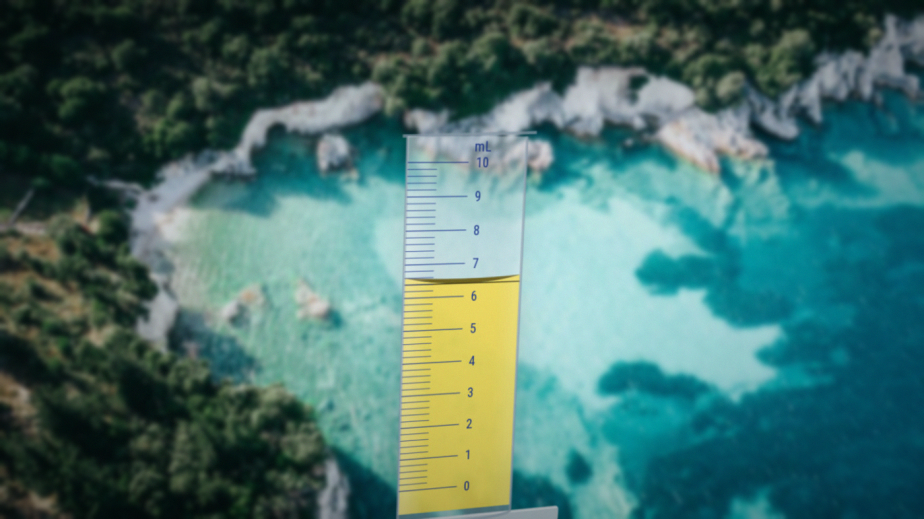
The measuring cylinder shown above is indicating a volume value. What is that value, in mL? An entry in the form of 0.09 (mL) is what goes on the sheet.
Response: 6.4 (mL)
